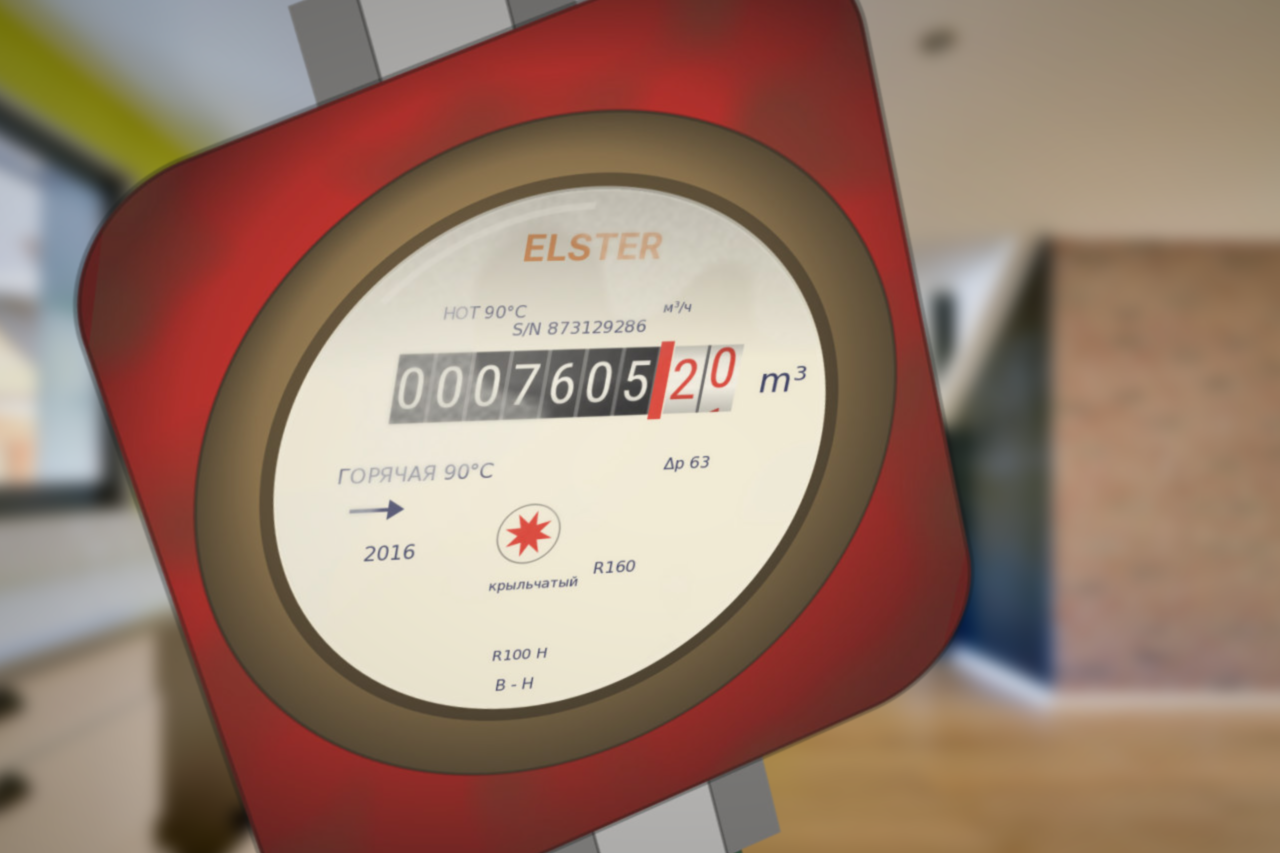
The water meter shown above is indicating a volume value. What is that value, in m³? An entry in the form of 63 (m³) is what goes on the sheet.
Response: 7605.20 (m³)
